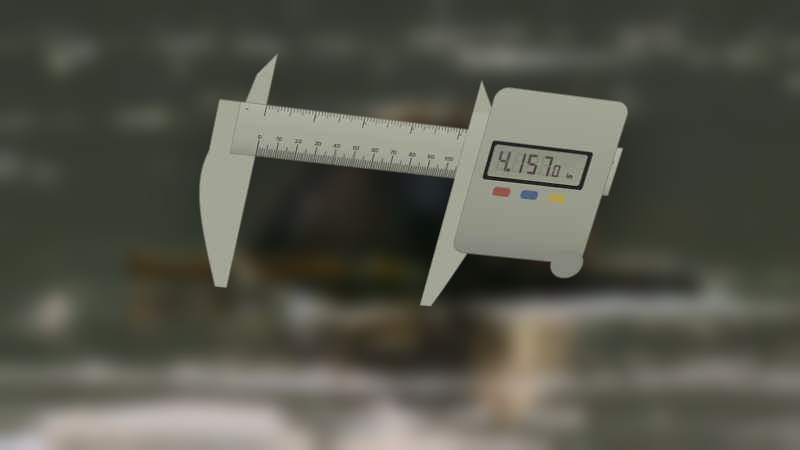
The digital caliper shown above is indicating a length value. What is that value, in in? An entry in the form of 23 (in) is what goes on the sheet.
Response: 4.1570 (in)
